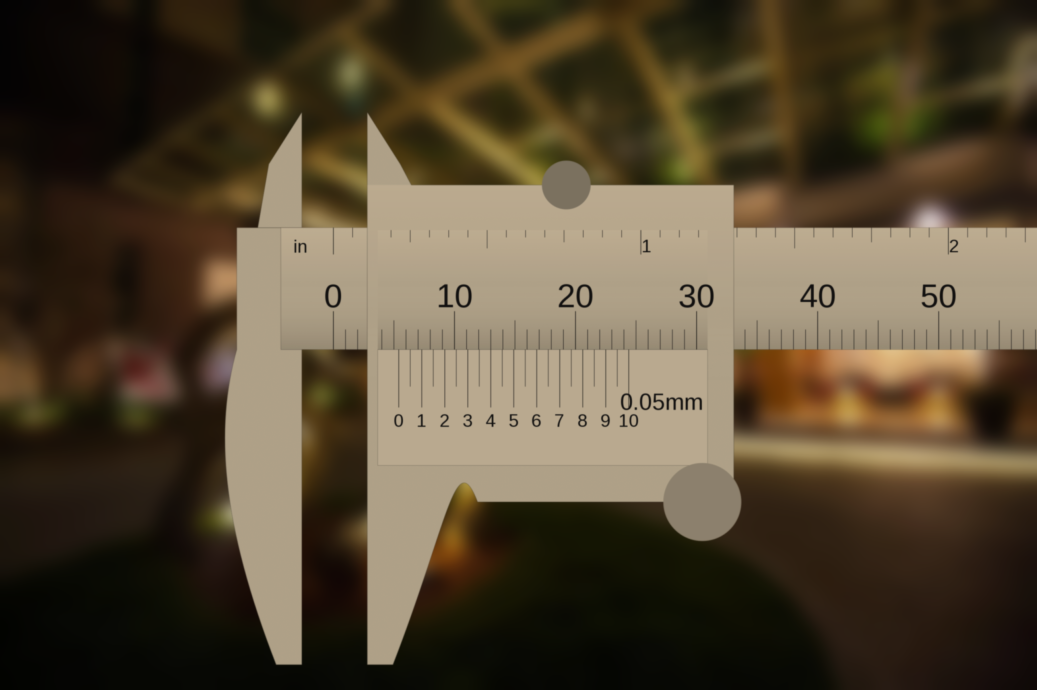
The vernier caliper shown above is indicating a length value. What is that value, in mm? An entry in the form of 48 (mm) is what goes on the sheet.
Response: 5.4 (mm)
